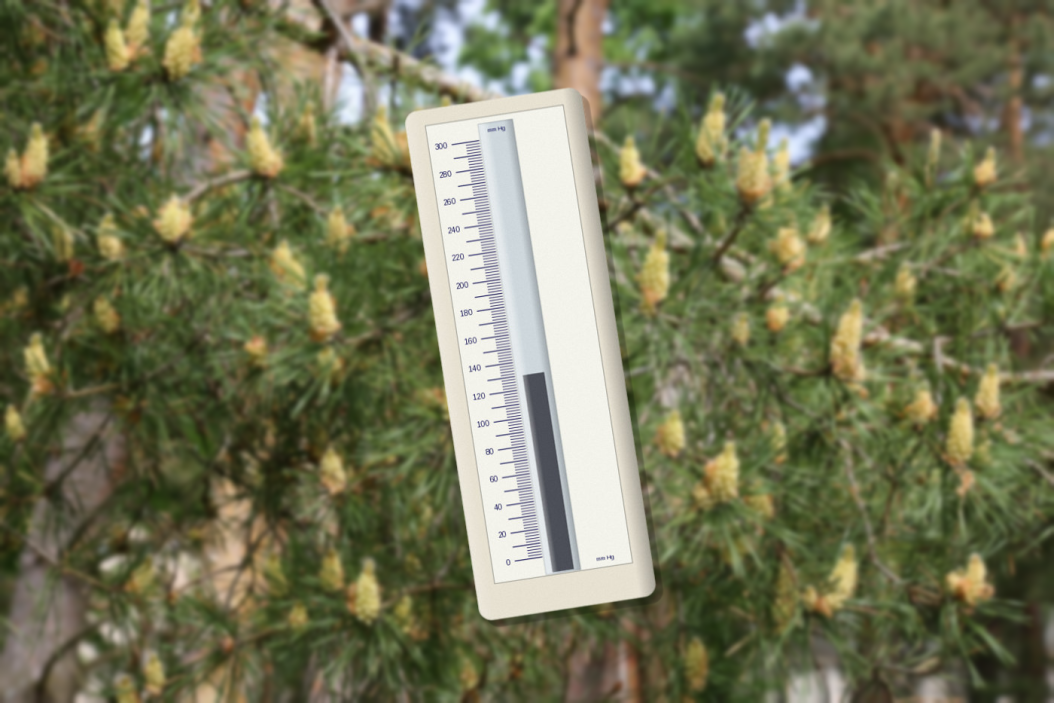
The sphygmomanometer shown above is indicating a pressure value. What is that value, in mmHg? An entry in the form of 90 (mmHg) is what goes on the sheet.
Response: 130 (mmHg)
